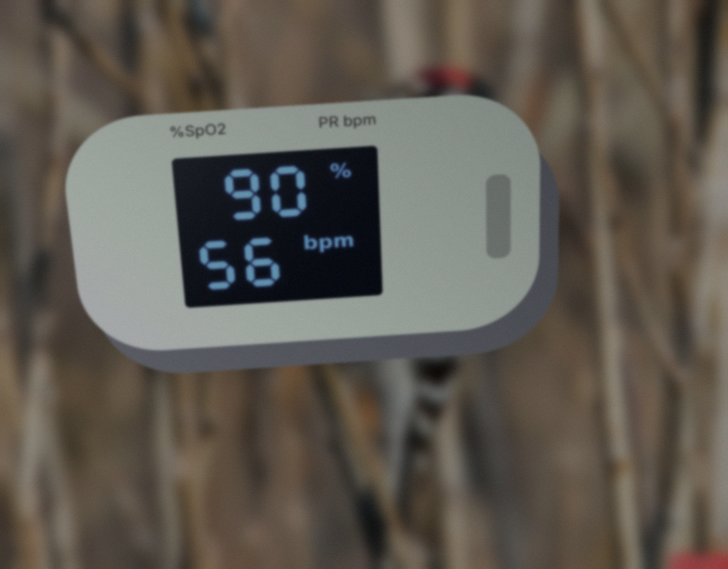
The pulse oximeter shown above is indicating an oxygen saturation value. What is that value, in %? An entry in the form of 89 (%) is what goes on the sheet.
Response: 90 (%)
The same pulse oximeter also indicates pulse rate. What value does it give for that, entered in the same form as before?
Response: 56 (bpm)
